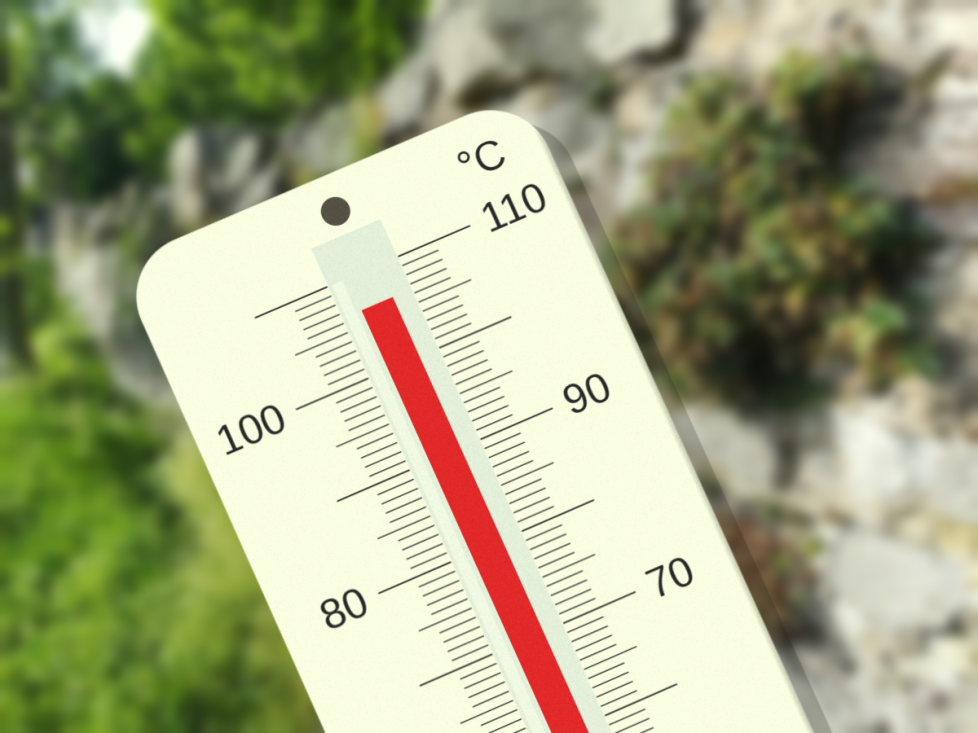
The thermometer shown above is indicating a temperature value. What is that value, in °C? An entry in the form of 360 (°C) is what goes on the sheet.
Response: 106.5 (°C)
